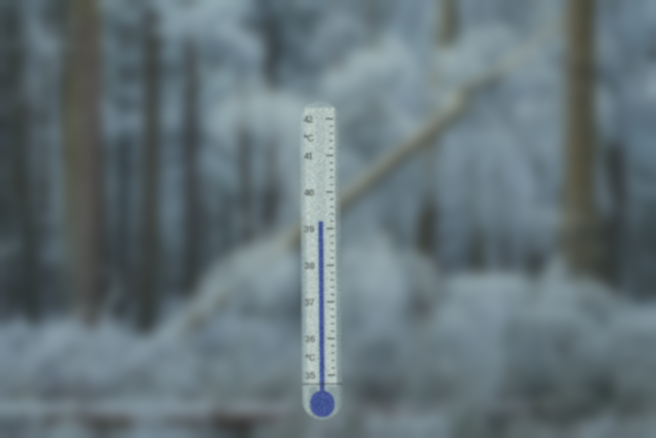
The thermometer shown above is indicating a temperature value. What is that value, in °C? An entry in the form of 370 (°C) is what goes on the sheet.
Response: 39.2 (°C)
